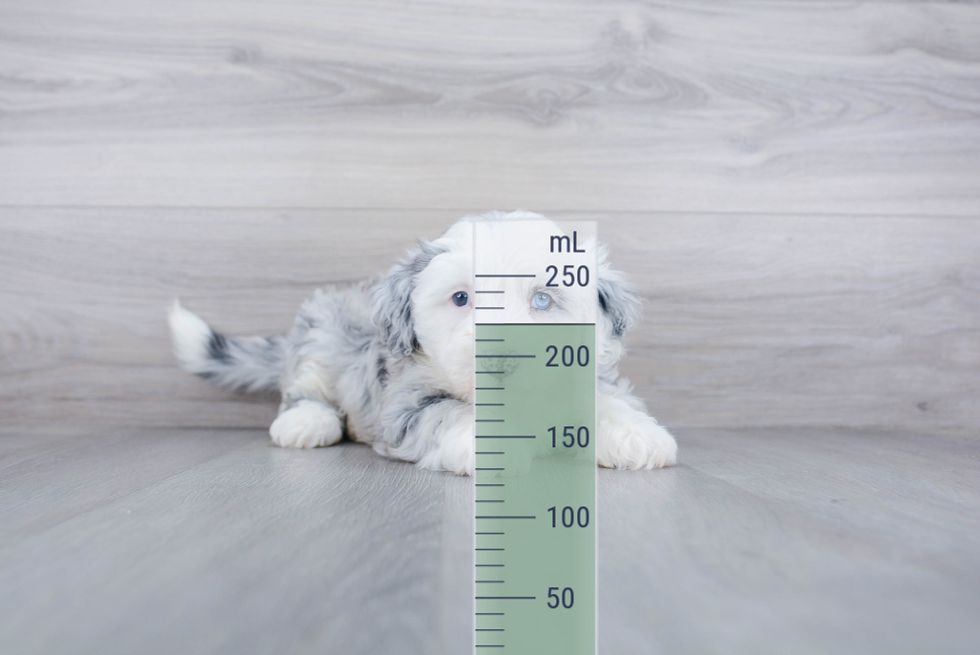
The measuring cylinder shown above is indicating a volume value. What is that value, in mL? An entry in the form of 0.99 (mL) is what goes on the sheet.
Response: 220 (mL)
